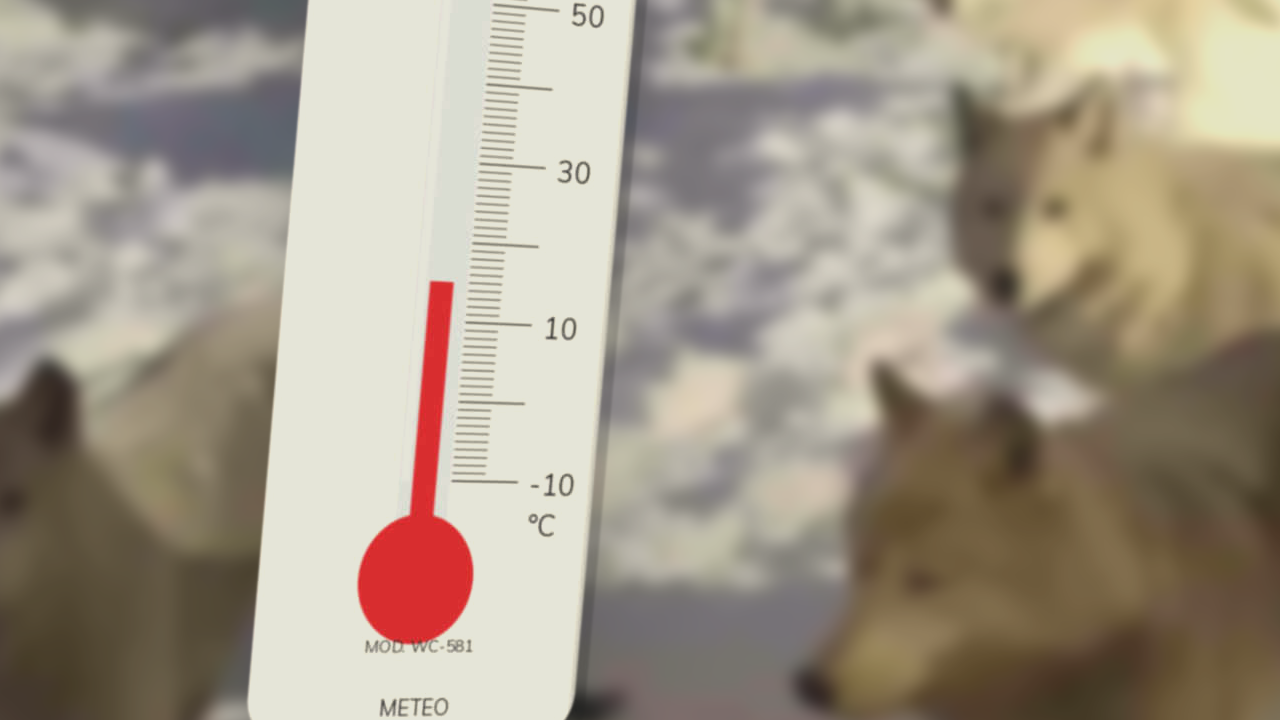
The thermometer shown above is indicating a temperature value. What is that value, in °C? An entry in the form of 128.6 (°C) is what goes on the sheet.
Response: 15 (°C)
